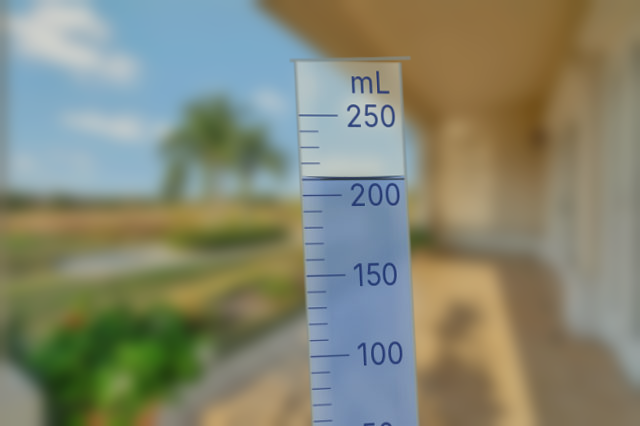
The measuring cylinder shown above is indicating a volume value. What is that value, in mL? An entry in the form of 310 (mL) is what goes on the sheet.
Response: 210 (mL)
